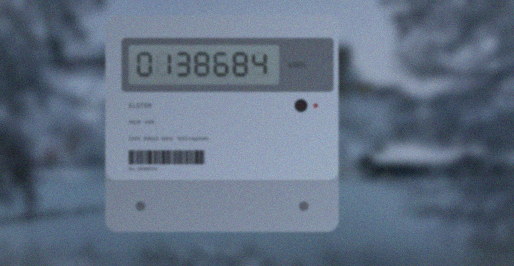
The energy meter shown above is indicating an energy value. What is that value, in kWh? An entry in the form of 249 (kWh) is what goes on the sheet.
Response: 138684 (kWh)
